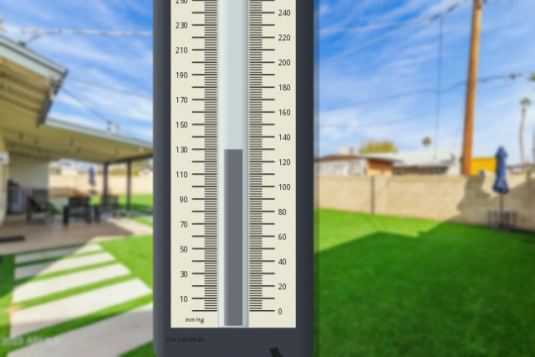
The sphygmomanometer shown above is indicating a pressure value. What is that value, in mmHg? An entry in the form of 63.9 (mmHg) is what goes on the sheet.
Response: 130 (mmHg)
